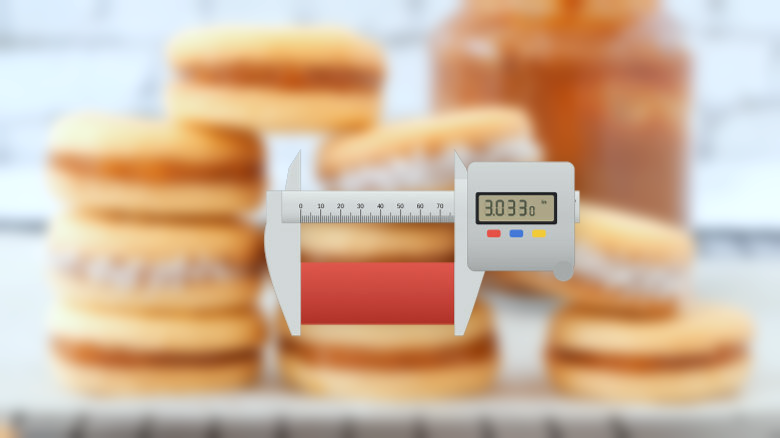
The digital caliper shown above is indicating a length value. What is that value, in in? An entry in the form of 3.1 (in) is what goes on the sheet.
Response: 3.0330 (in)
